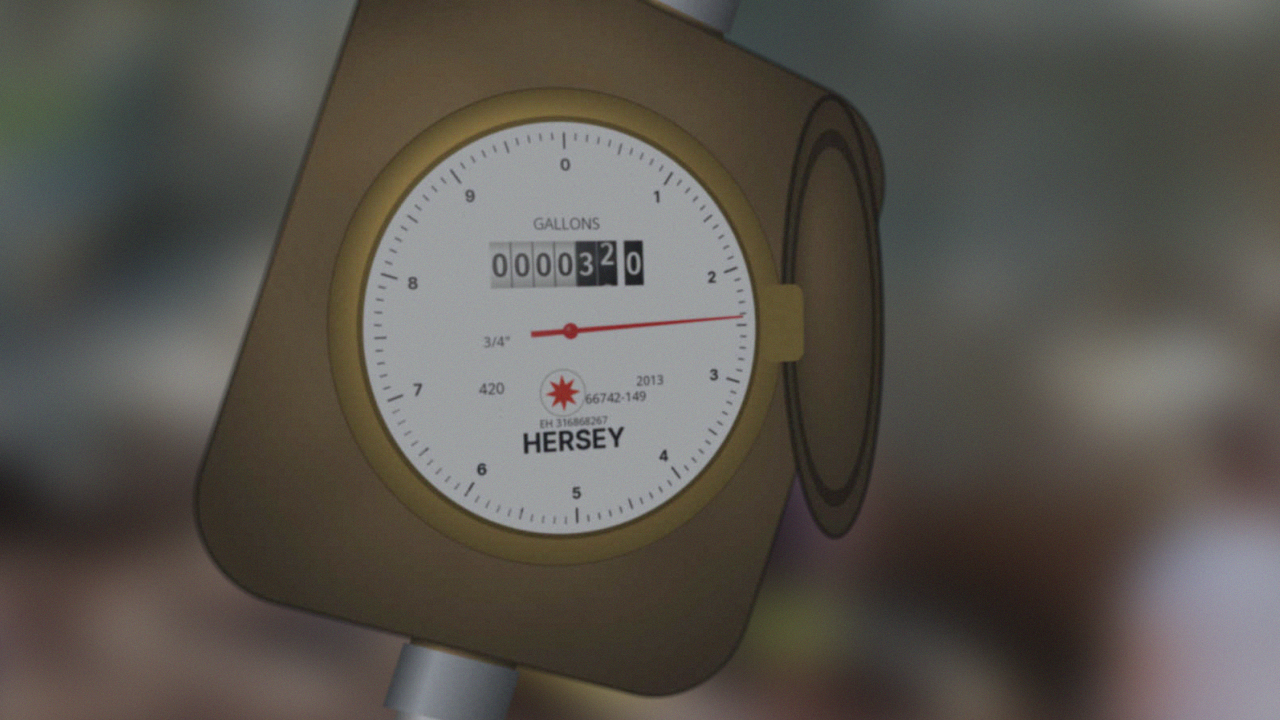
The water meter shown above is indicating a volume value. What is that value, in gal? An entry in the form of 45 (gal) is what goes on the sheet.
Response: 322.4 (gal)
